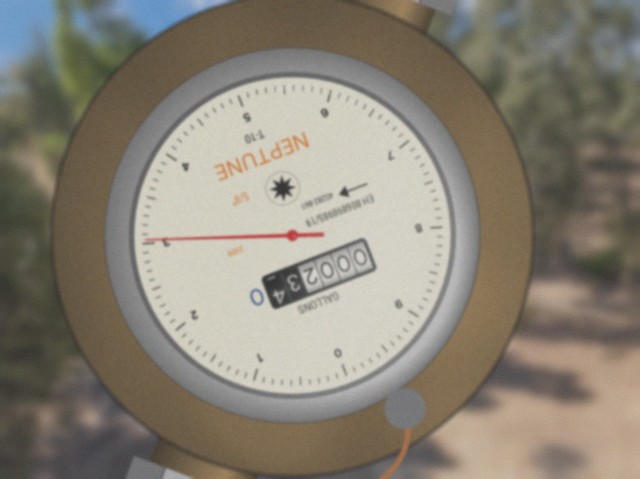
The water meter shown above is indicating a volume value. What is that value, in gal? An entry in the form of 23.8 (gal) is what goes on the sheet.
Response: 2343.0 (gal)
